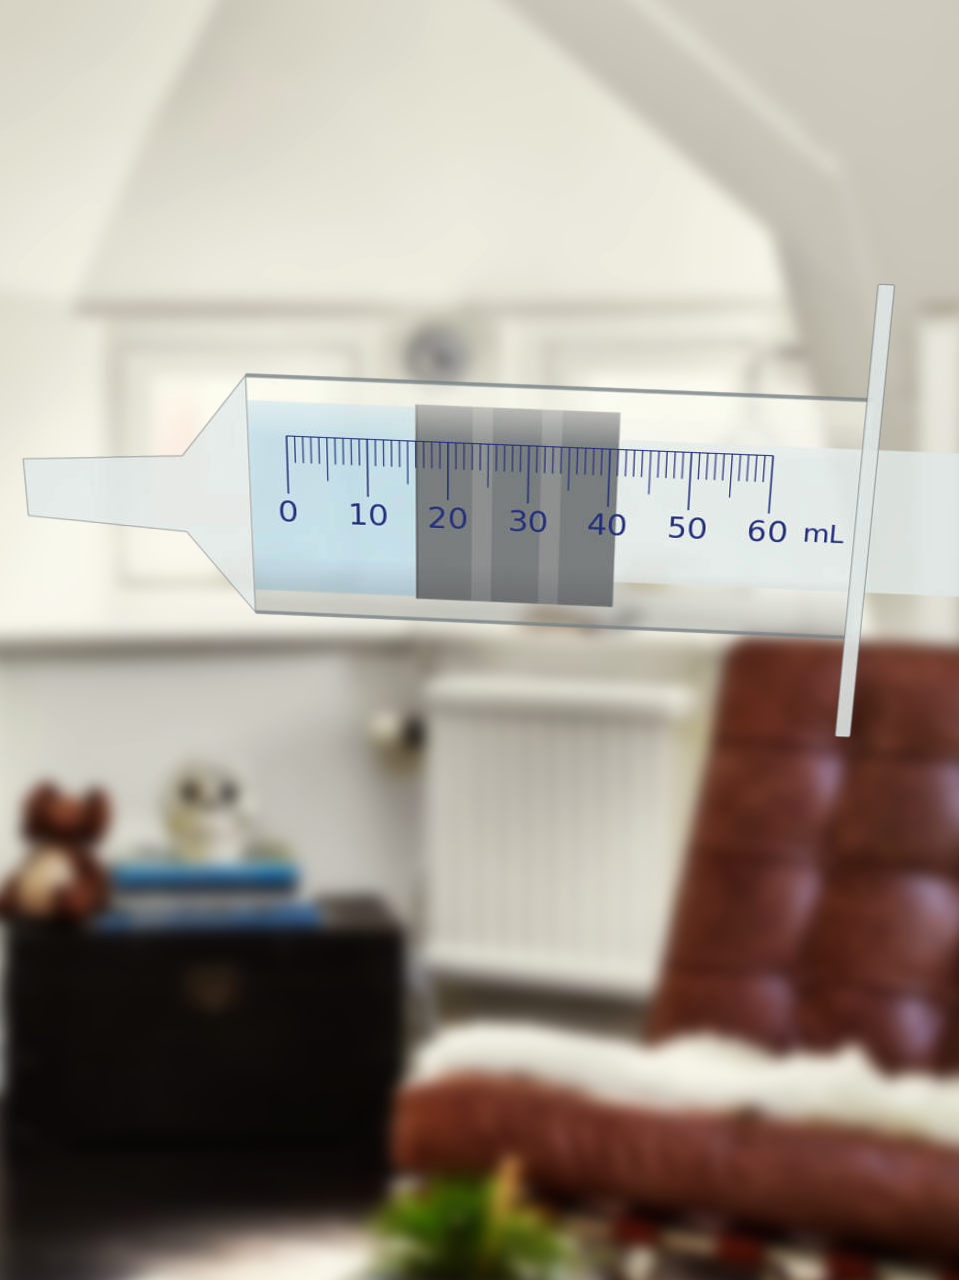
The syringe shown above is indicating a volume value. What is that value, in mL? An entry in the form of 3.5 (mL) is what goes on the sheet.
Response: 16 (mL)
